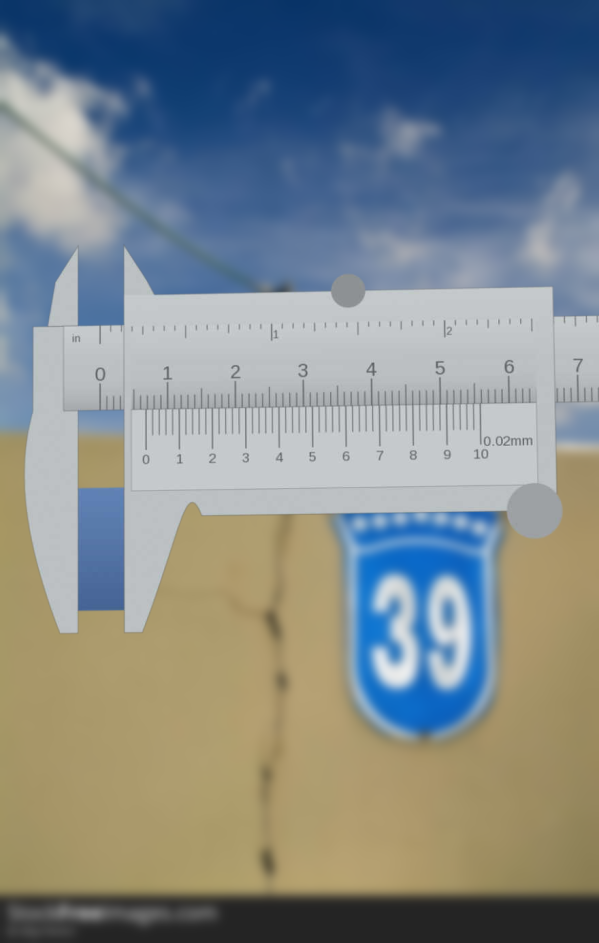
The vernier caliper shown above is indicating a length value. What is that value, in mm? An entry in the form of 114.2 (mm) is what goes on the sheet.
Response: 6.8 (mm)
